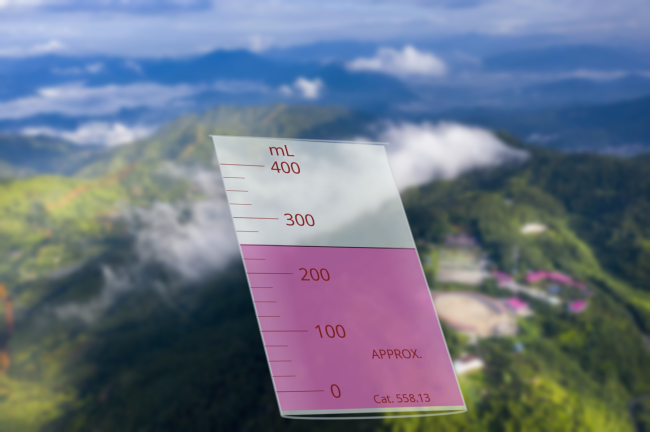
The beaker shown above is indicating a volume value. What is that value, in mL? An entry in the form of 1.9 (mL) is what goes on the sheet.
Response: 250 (mL)
